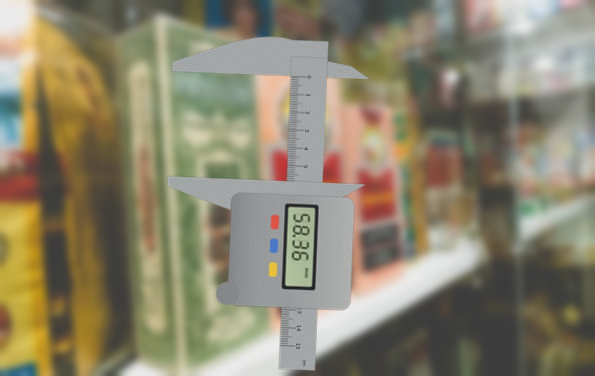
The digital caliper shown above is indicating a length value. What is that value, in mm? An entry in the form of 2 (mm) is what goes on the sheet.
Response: 58.36 (mm)
